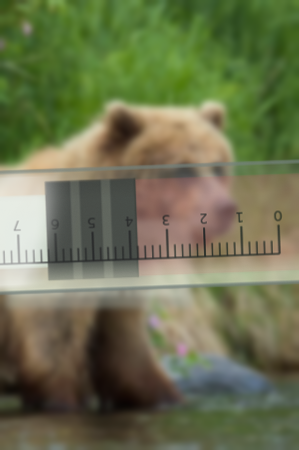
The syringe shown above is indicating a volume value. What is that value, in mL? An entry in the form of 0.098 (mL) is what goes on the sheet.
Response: 3.8 (mL)
